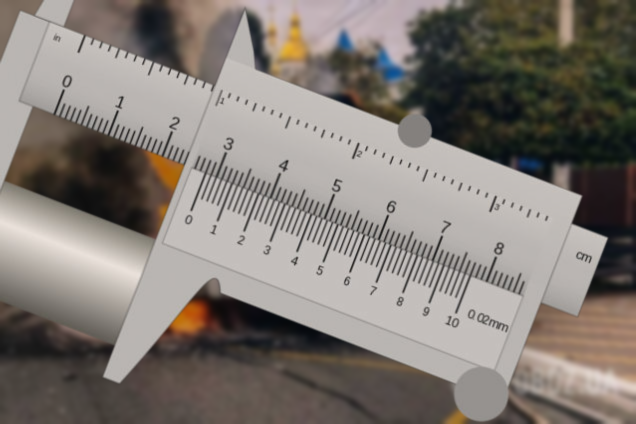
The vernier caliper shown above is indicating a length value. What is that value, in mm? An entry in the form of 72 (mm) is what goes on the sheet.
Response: 28.0 (mm)
